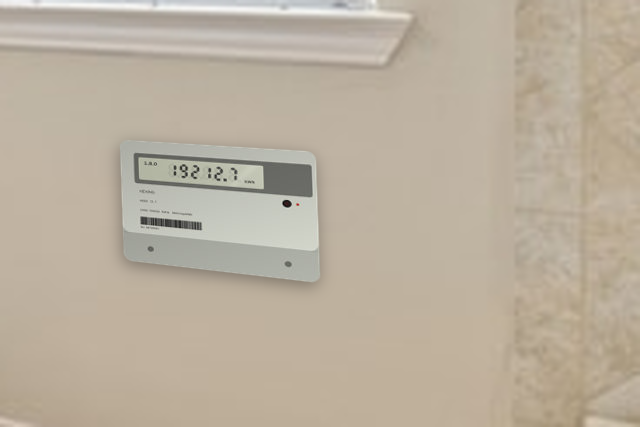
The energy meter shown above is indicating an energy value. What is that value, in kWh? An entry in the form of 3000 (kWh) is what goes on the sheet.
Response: 19212.7 (kWh)
